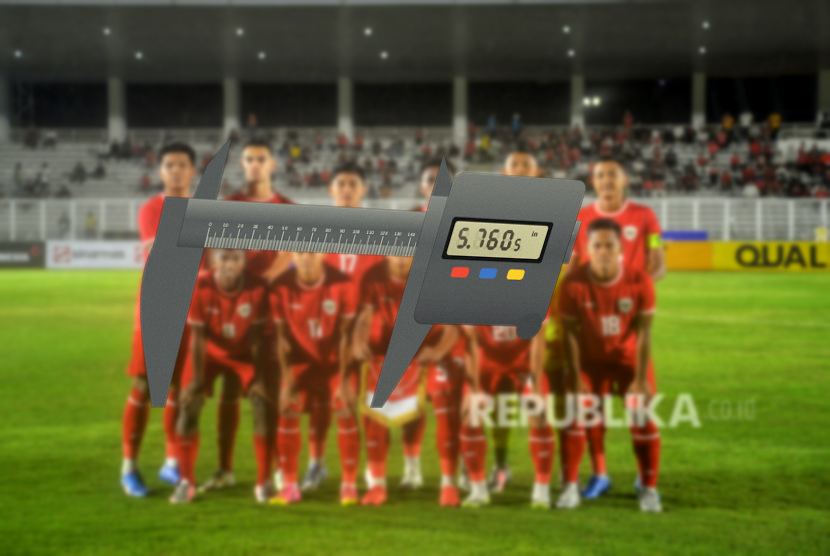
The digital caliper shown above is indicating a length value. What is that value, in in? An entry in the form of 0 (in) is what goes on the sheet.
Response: 5.7605 (in)
